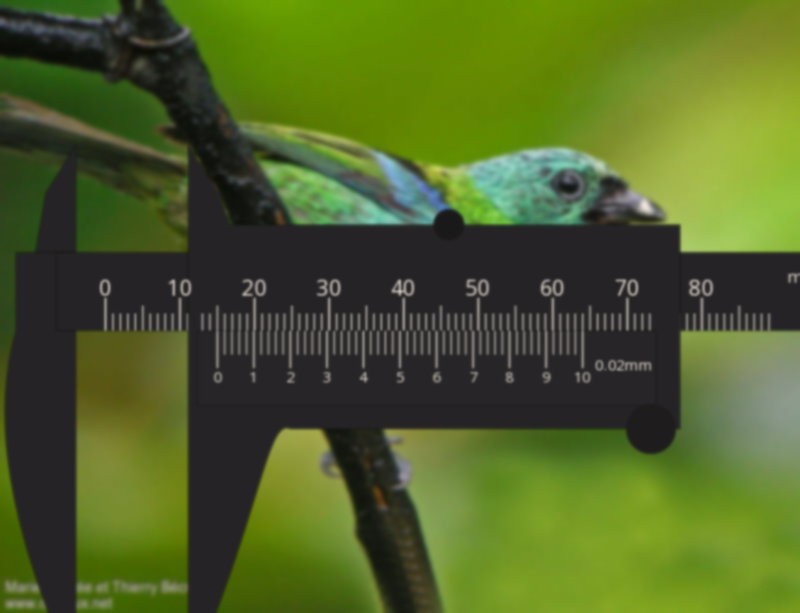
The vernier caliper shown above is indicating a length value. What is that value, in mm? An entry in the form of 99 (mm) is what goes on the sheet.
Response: 15.0 (mm)
